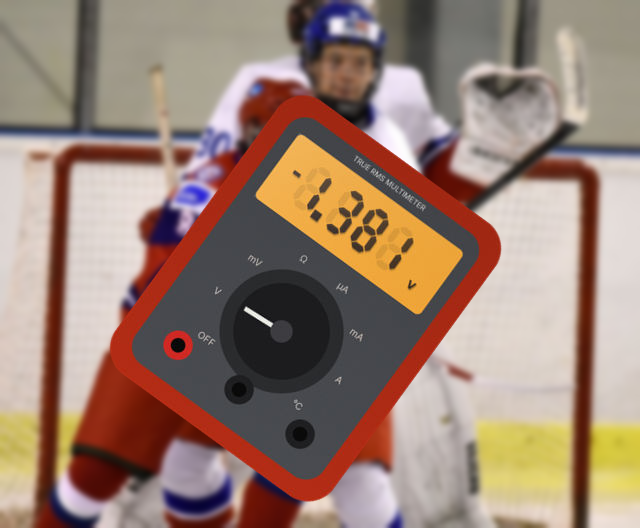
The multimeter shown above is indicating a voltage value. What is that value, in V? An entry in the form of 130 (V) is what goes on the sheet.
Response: -1.381 (V)
